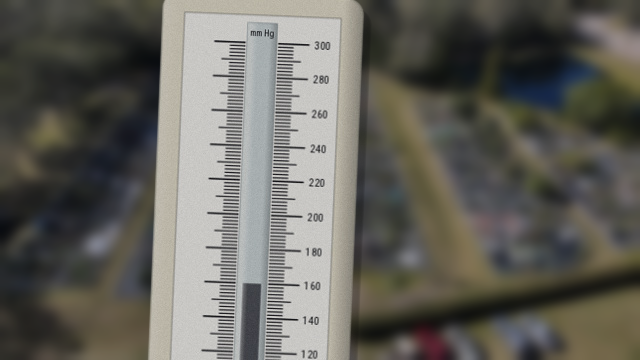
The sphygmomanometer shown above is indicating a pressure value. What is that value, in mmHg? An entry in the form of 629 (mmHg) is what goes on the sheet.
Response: 160 (mmHg)
